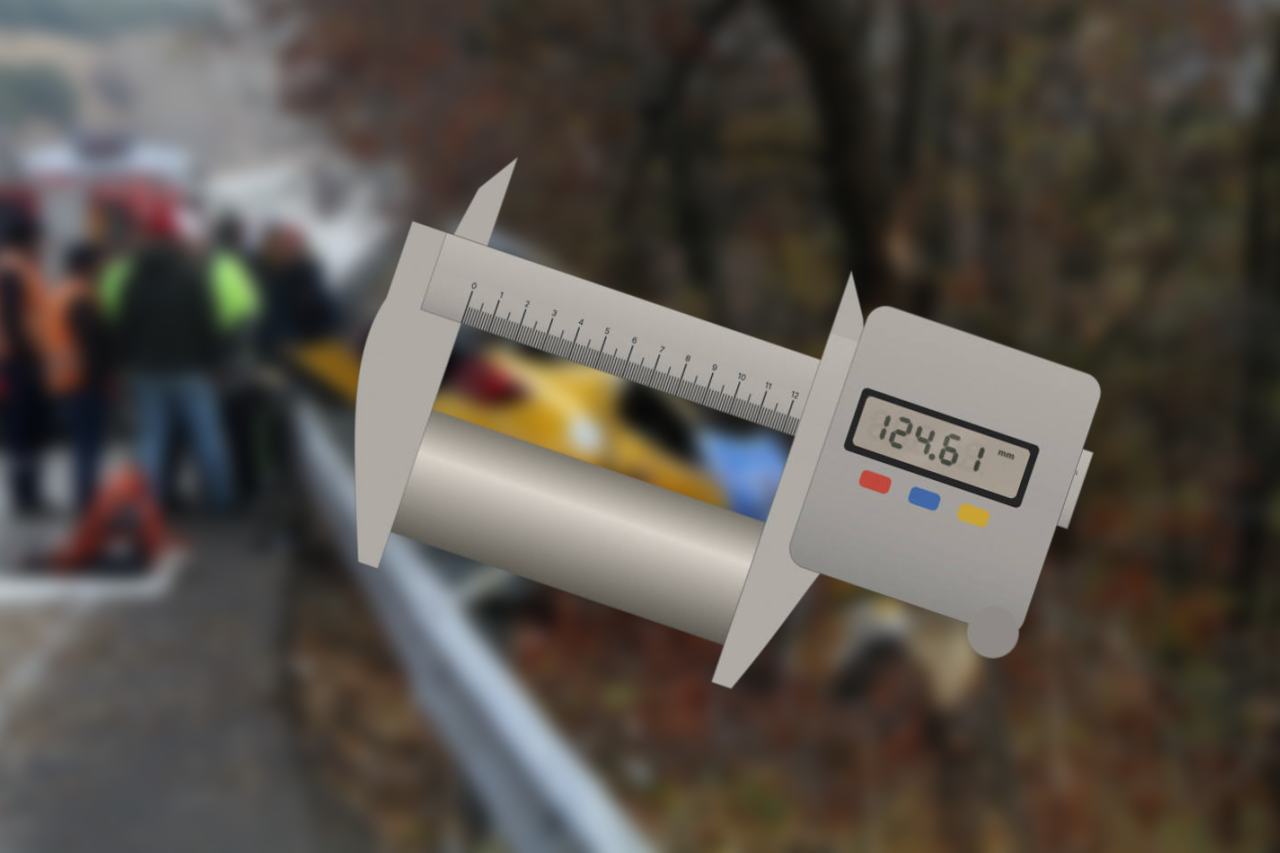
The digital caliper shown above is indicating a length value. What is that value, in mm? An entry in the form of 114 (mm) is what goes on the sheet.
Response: 124.61 (mm)
